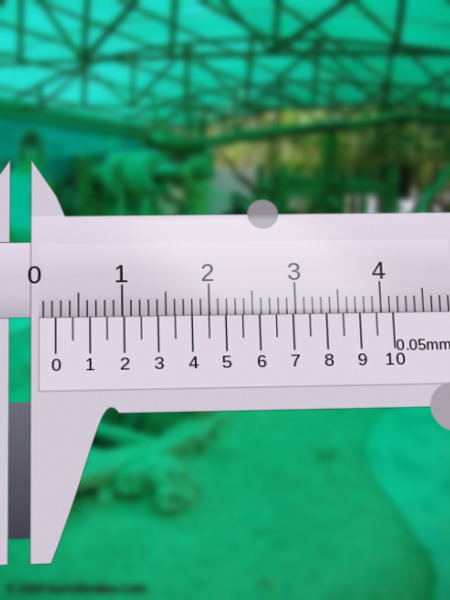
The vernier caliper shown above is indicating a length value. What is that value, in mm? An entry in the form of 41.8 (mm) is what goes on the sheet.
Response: 2.4 (mm)
